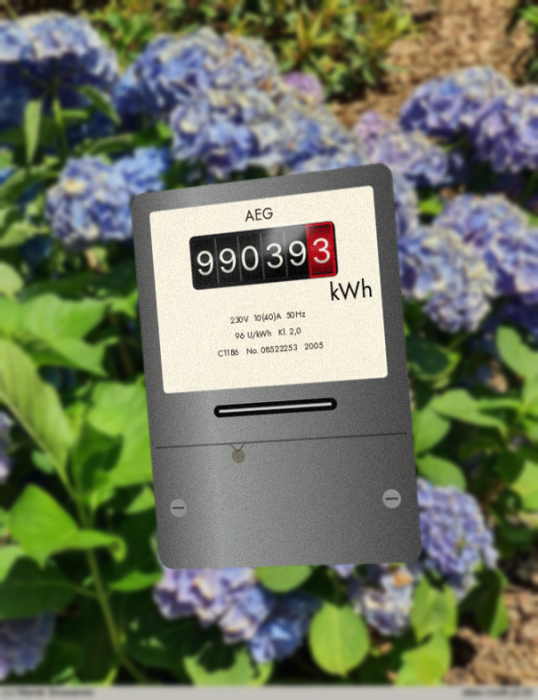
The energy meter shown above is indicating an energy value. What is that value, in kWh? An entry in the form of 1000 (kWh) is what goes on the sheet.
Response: 99039.3 (kWh)
